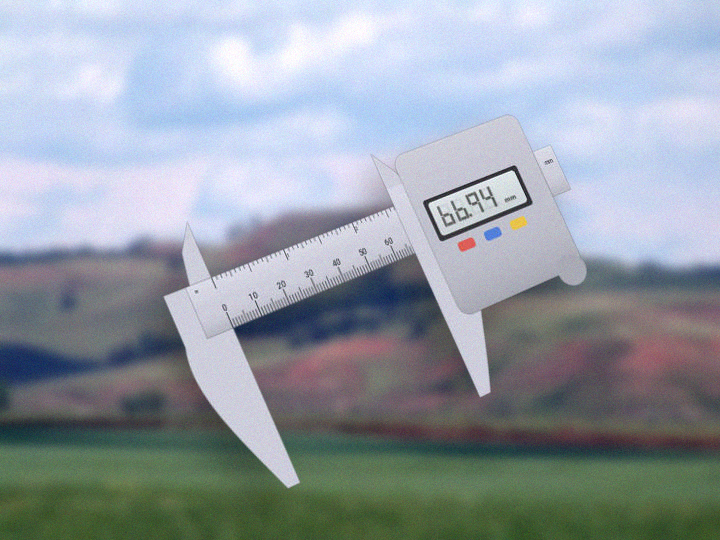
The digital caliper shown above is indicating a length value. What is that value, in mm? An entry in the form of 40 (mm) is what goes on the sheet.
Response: 66.94 (mm)
